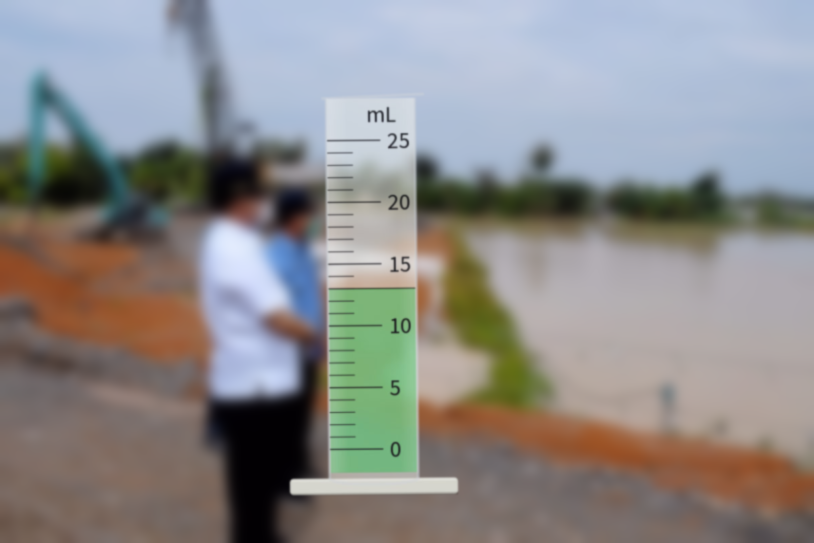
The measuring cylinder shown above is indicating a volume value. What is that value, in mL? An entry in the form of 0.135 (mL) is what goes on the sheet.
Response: 13 (mL)
